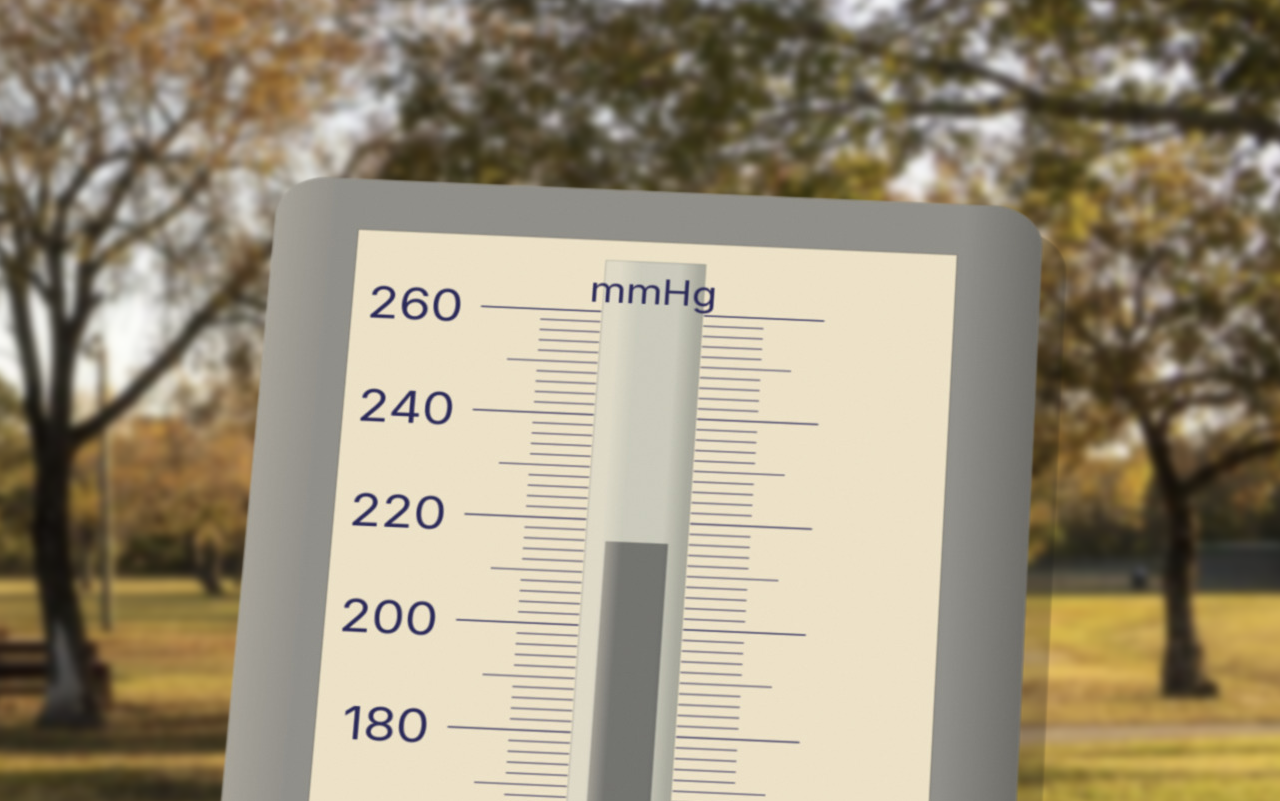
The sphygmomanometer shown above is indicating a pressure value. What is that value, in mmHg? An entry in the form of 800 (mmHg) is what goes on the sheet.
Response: 216 (mmHg)
